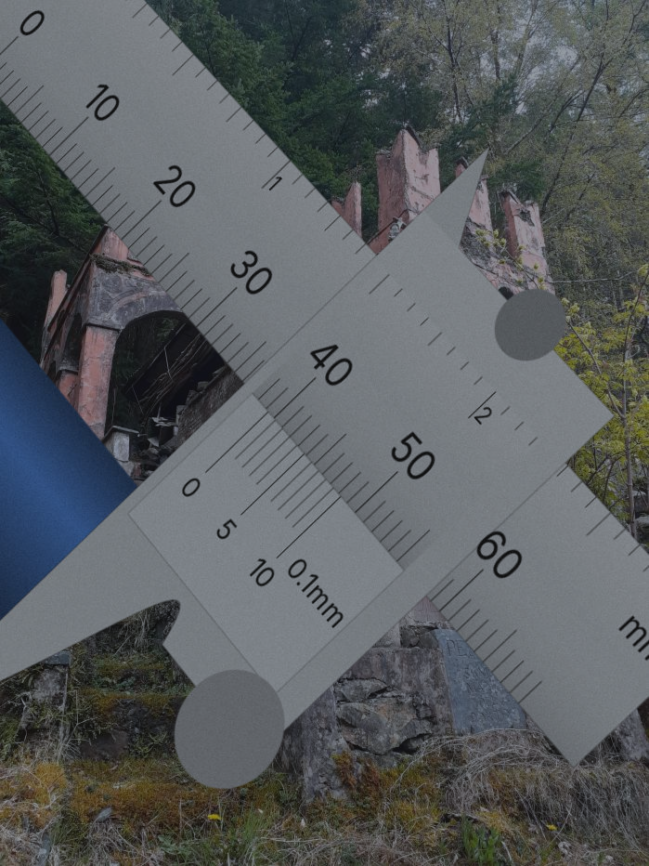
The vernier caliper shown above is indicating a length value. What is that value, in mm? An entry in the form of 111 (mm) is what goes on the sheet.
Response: 39.3 (mm)
